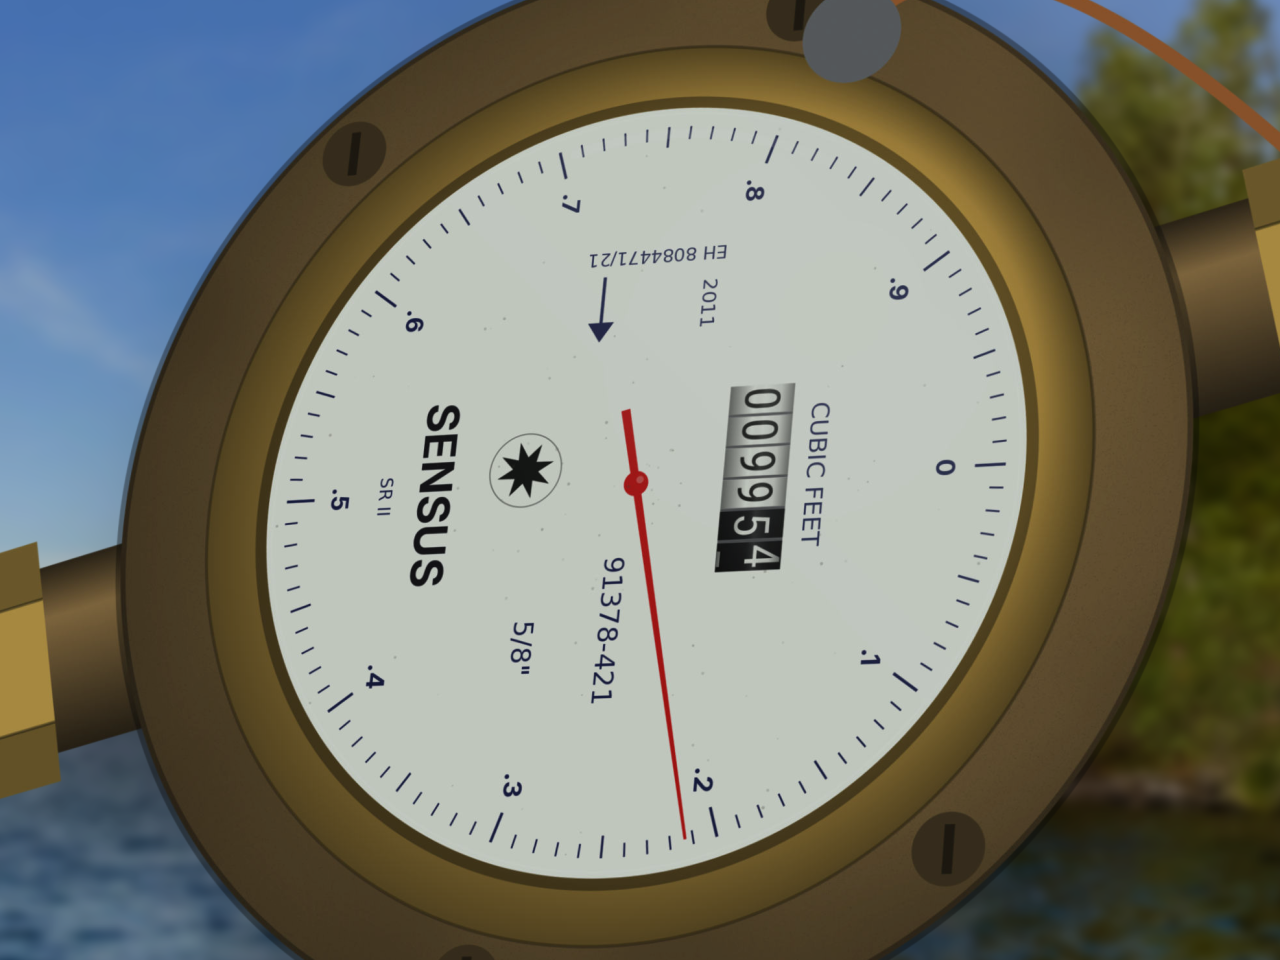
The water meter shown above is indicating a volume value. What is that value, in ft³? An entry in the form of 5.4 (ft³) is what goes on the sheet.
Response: 9954.21 (ft³)
